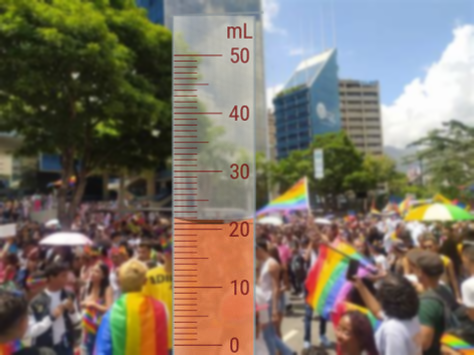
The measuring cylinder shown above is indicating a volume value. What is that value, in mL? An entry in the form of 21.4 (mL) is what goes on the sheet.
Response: 21 (mL)
